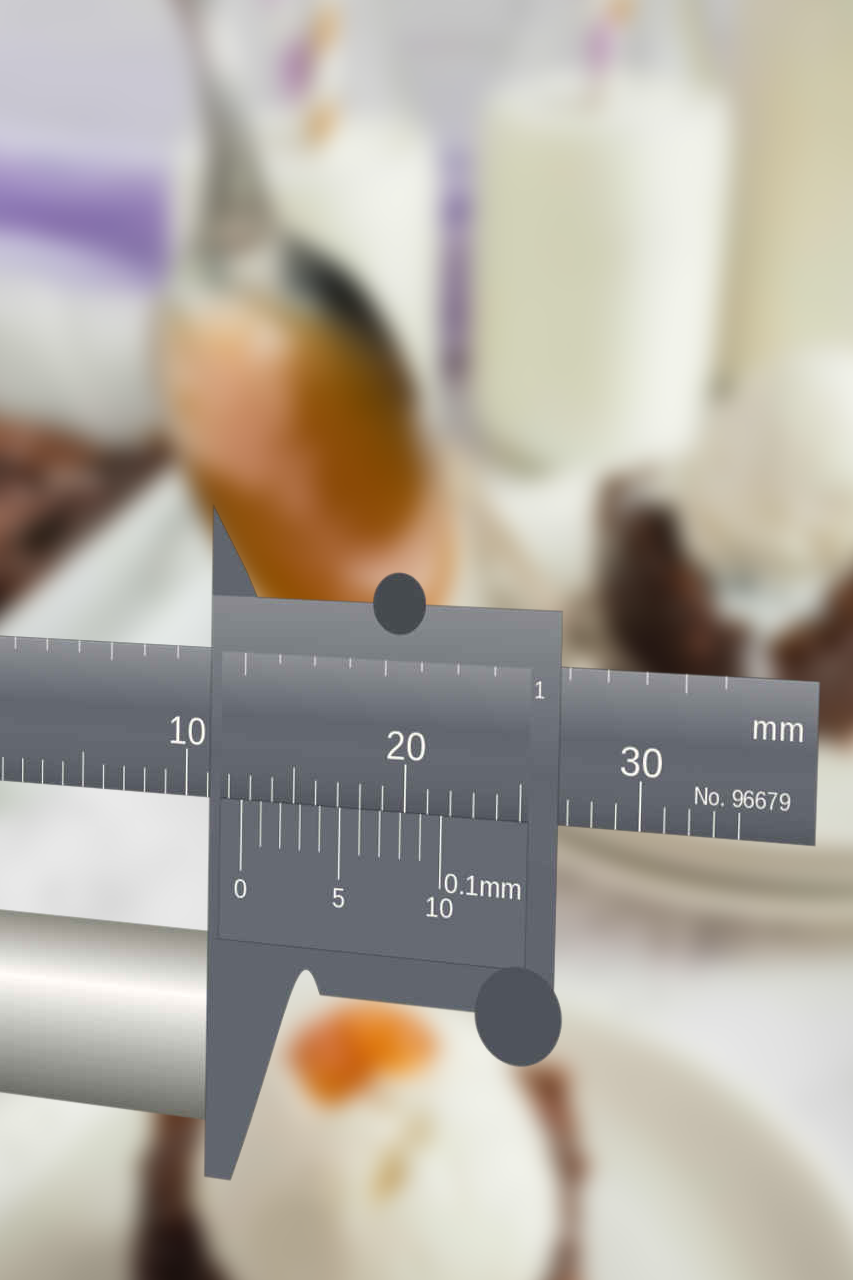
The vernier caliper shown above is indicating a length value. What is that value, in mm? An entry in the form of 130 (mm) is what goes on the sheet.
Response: 12.6 (mm)
